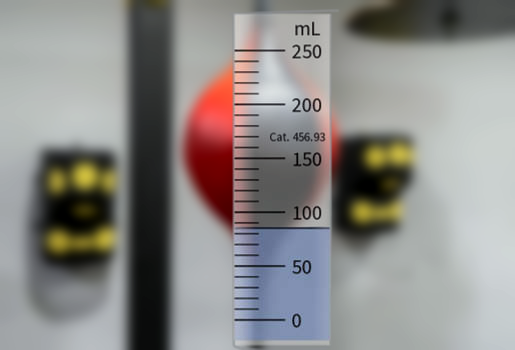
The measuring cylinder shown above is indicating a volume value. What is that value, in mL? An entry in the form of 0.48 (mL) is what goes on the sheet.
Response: 85 (mL)
